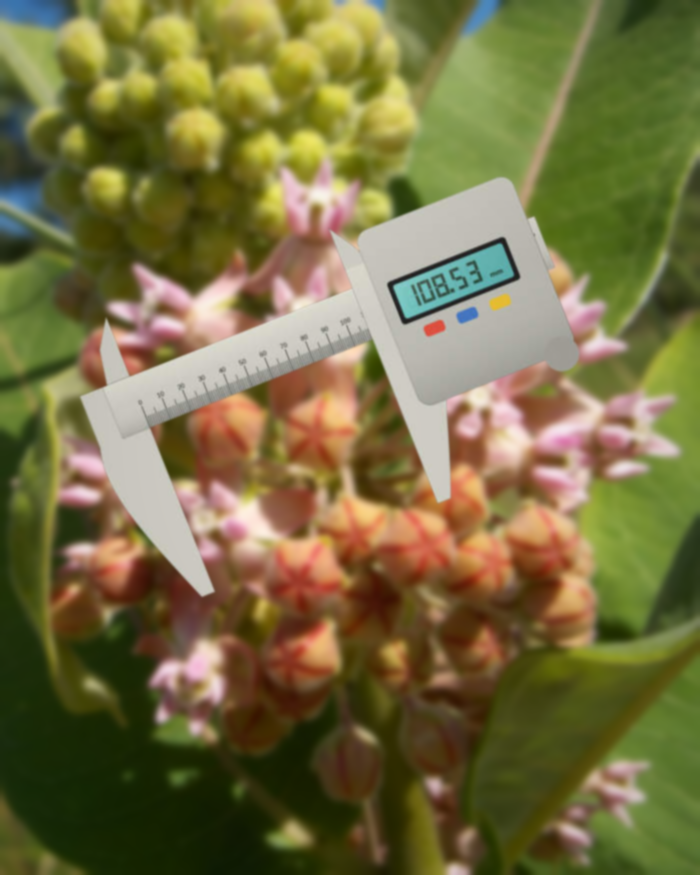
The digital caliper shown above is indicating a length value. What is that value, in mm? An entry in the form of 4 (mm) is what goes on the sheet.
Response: 108.53 (mm)
